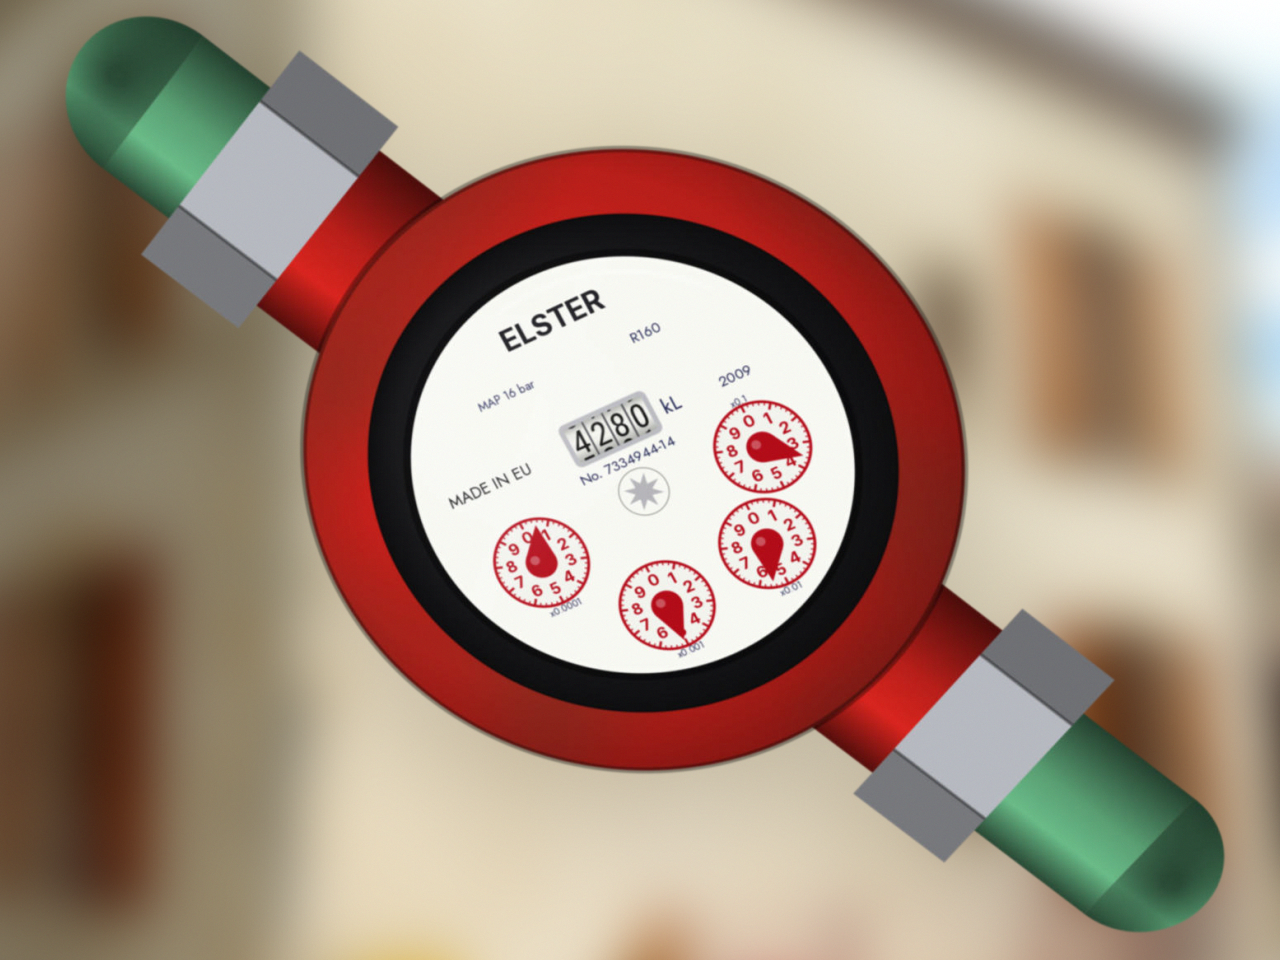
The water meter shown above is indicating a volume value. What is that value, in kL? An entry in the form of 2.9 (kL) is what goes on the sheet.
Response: 4280.3550 (kL)
